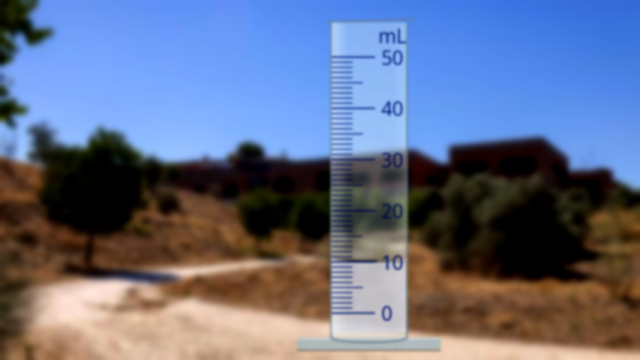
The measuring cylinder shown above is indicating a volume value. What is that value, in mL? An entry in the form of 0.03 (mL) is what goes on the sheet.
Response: 10 (mL)
